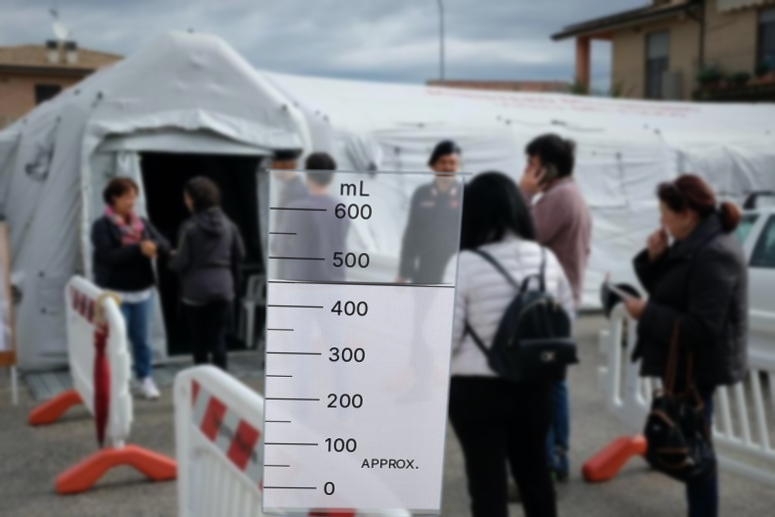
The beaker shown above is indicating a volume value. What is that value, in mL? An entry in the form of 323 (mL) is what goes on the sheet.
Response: 450 (mL)
